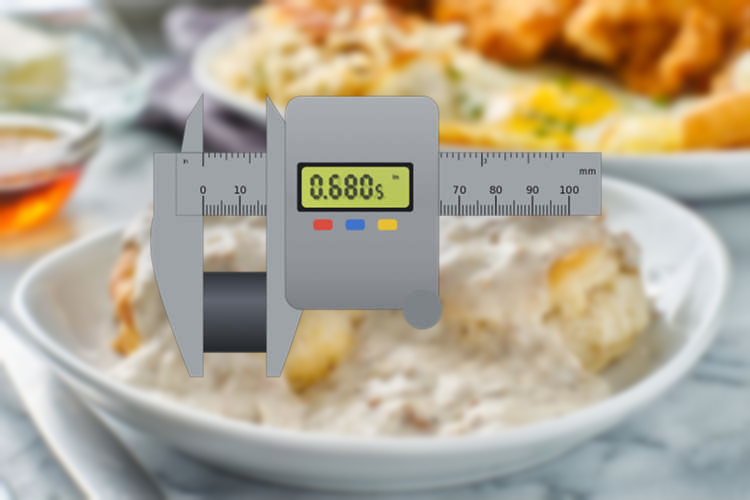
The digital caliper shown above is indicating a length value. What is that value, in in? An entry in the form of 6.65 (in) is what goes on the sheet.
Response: 0.6805 (in)
